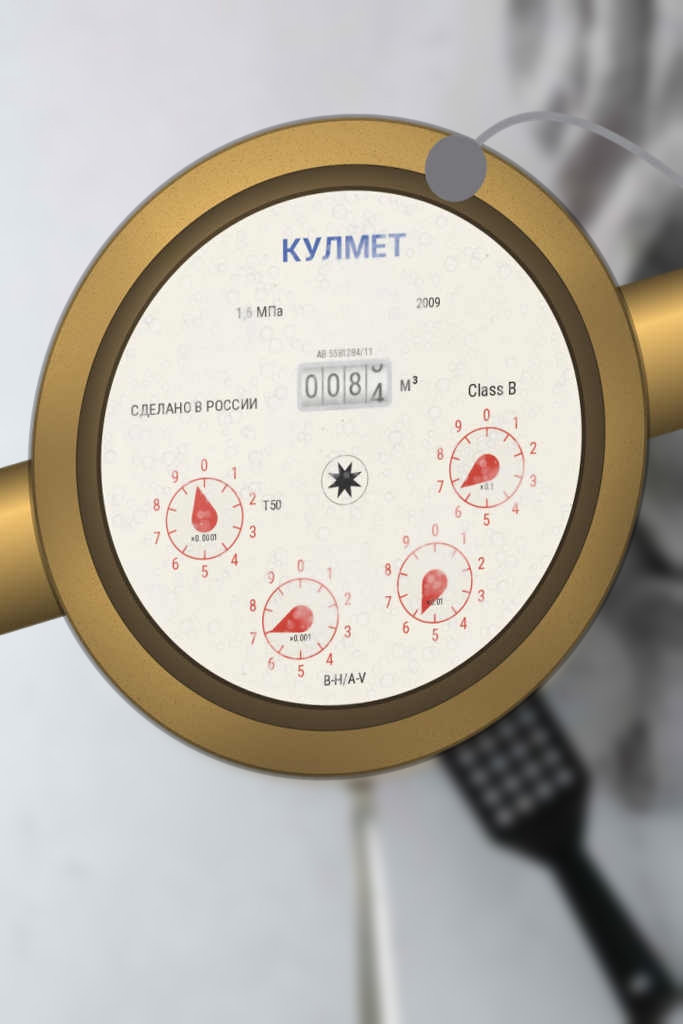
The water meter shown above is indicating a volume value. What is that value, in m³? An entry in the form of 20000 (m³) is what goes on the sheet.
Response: 83.6569 (m³)
